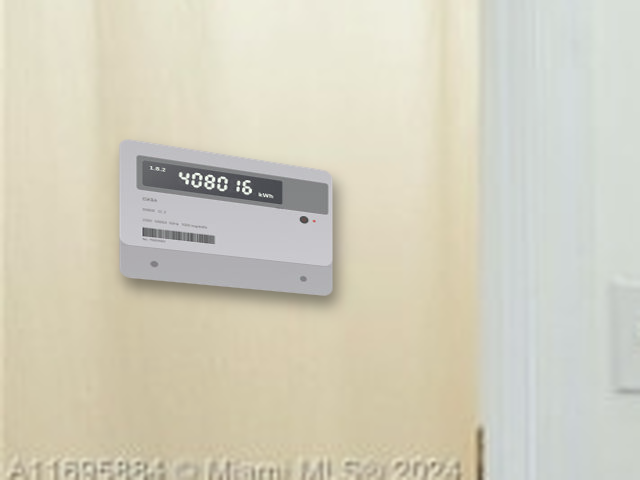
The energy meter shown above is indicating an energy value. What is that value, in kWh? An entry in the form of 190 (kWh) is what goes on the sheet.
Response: 408016 (kWh)
